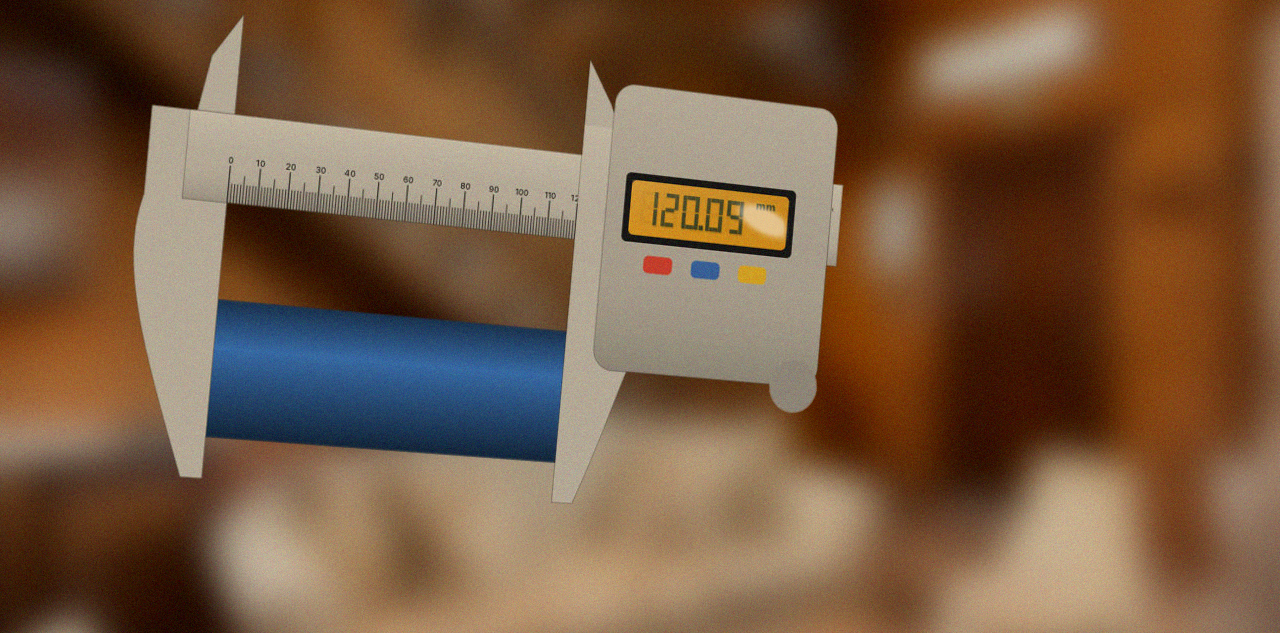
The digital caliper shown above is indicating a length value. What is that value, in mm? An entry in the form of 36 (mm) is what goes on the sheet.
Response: 120.09 (mm)
